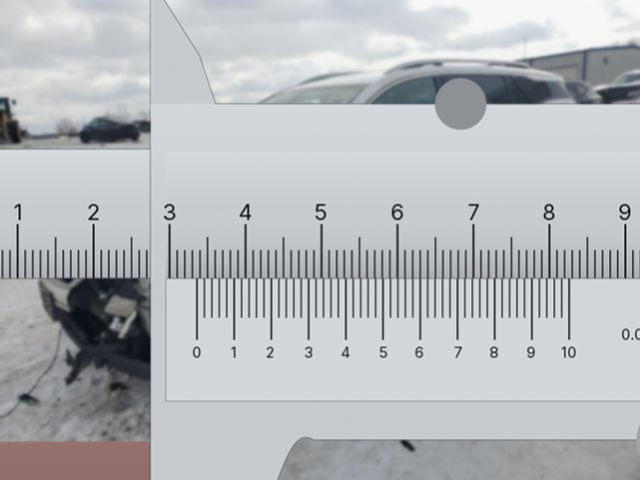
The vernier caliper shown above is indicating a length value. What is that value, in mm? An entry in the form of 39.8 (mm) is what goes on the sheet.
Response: 33.6 (mm)
